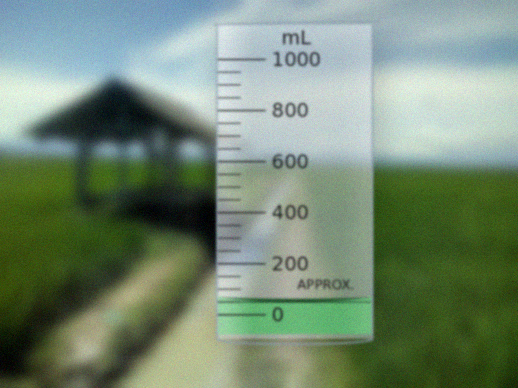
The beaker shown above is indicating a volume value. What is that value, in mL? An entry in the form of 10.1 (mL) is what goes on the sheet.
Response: 50 (mL)
